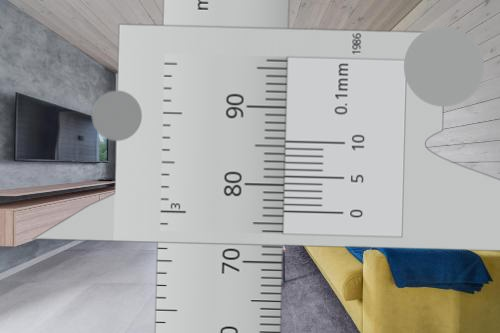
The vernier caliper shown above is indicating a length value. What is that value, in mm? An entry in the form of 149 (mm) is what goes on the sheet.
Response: 76.6 (mm)
